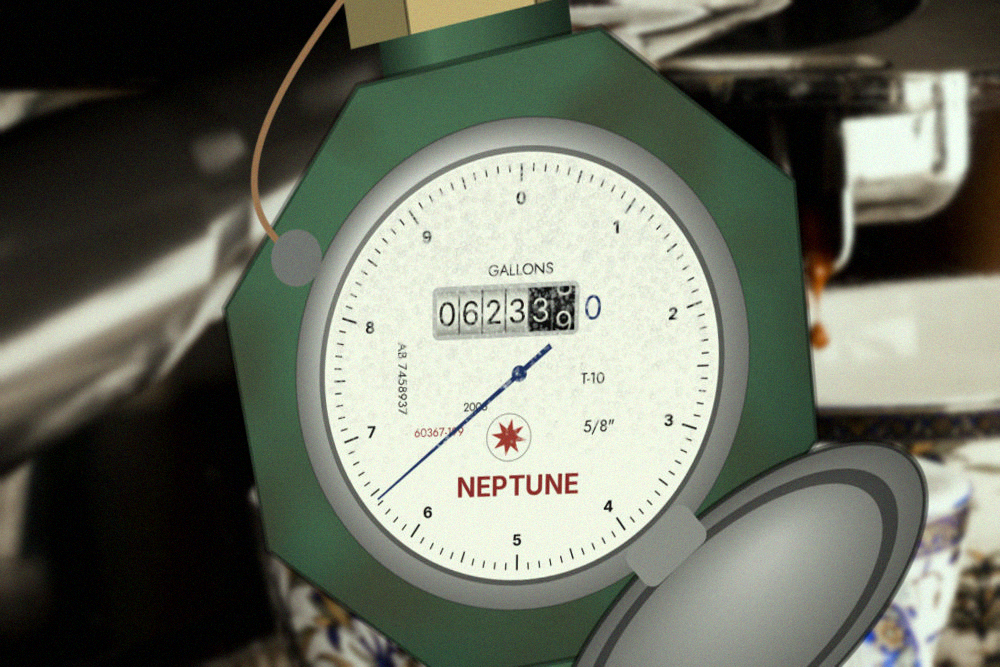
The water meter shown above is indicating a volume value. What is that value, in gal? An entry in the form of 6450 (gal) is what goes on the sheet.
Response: 623386.4 (gal)
